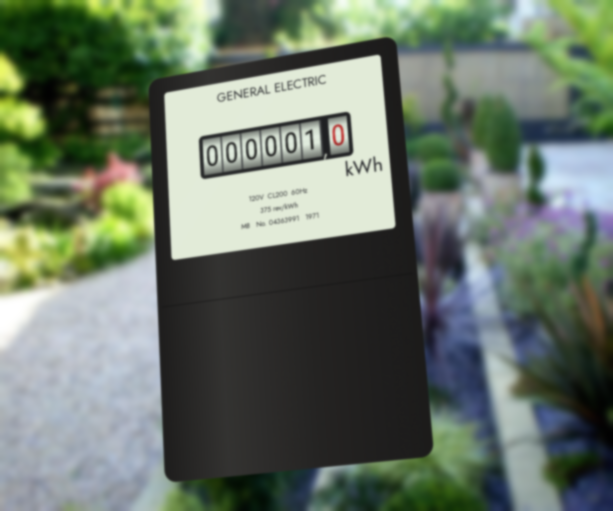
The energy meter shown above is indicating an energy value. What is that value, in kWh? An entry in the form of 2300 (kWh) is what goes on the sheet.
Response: 1.0 (kWh)
